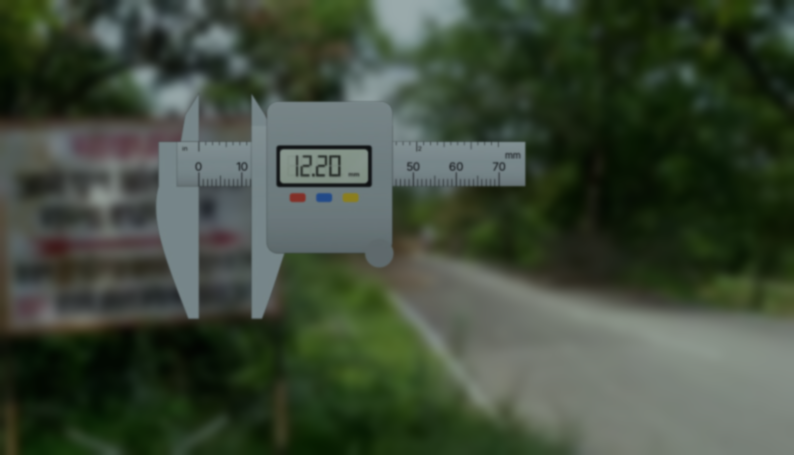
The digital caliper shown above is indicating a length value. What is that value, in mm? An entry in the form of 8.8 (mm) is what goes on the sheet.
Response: 12.20 (mm)
